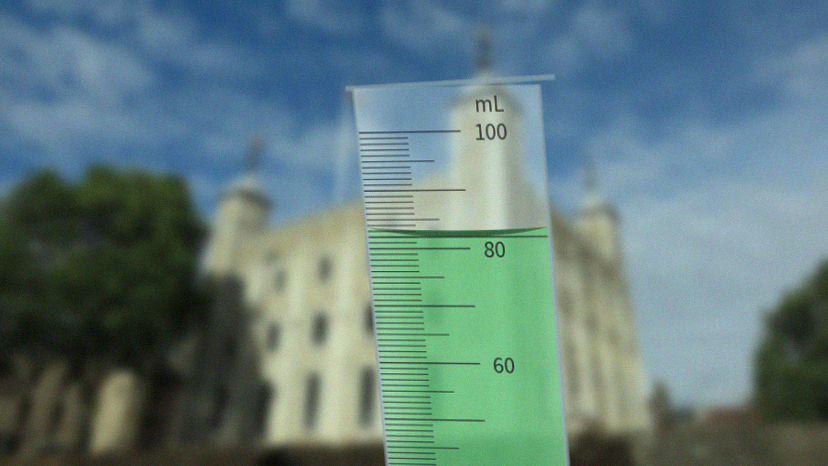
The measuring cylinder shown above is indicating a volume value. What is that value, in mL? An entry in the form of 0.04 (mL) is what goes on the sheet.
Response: 82 (mL)
